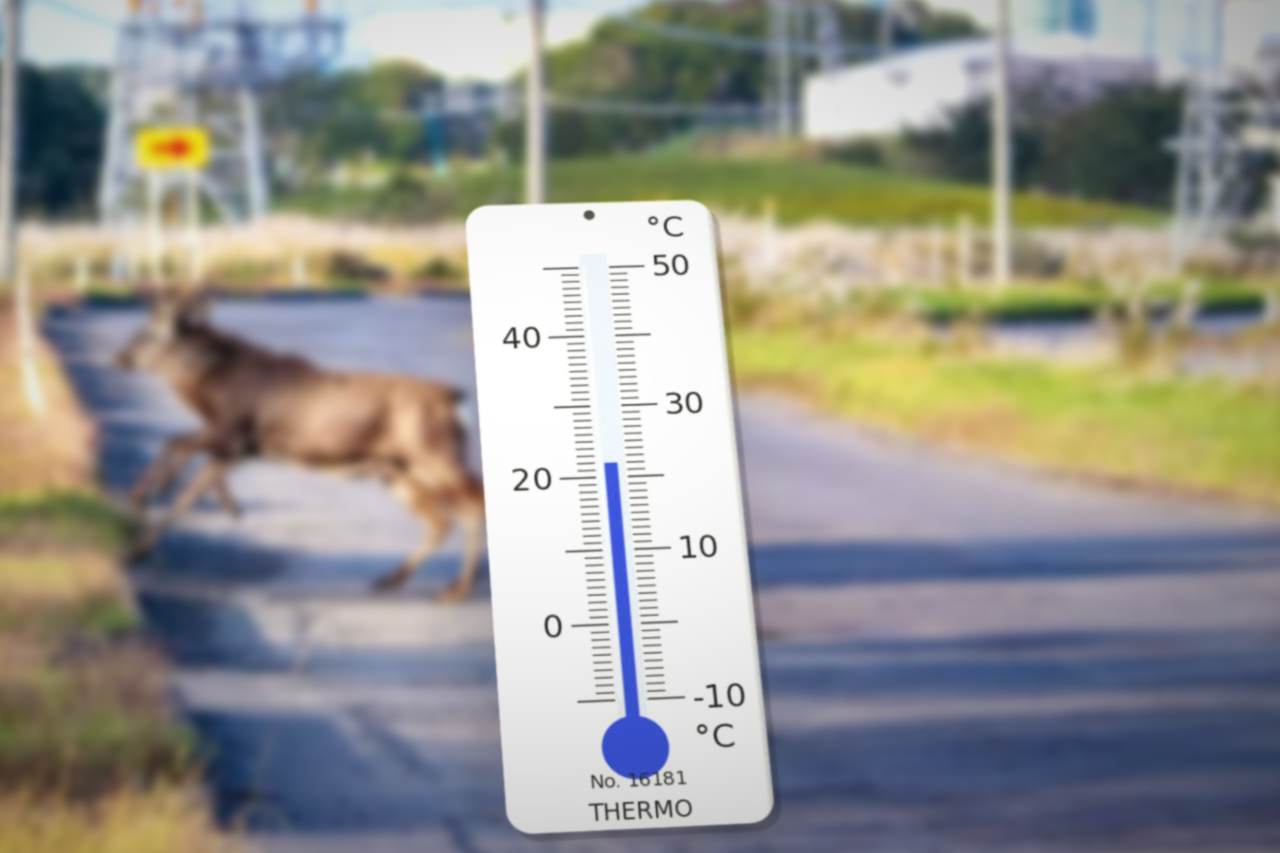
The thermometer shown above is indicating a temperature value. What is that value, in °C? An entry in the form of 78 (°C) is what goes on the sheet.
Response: 22 (°C)
